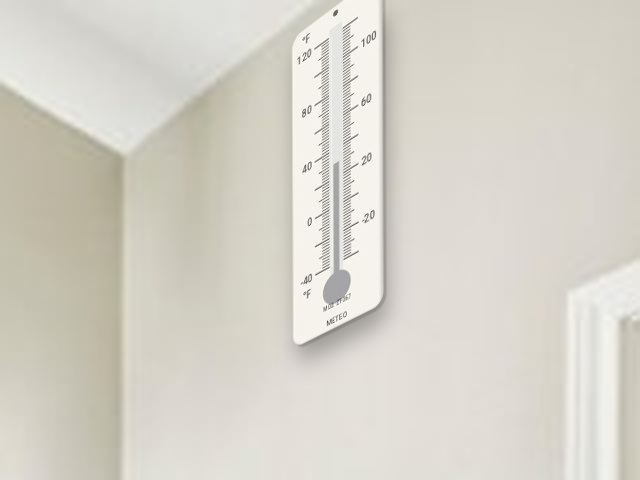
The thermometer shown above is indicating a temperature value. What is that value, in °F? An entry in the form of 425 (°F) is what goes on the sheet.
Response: 30 (°F)
